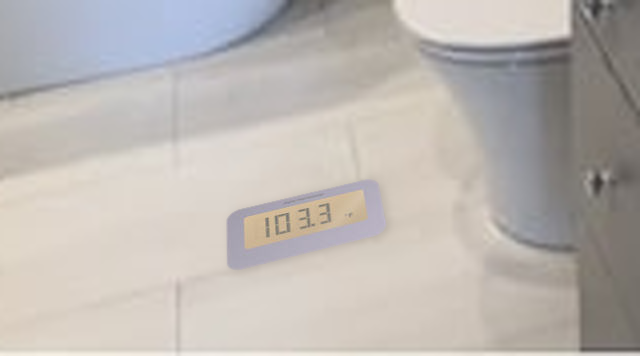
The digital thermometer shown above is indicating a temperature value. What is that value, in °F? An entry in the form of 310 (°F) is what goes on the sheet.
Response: 103.3 (°F)
